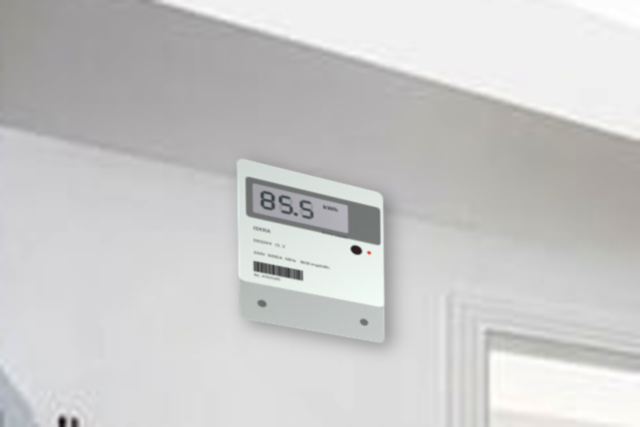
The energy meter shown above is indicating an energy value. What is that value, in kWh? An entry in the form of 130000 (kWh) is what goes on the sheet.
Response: 85.5 (kWh)
